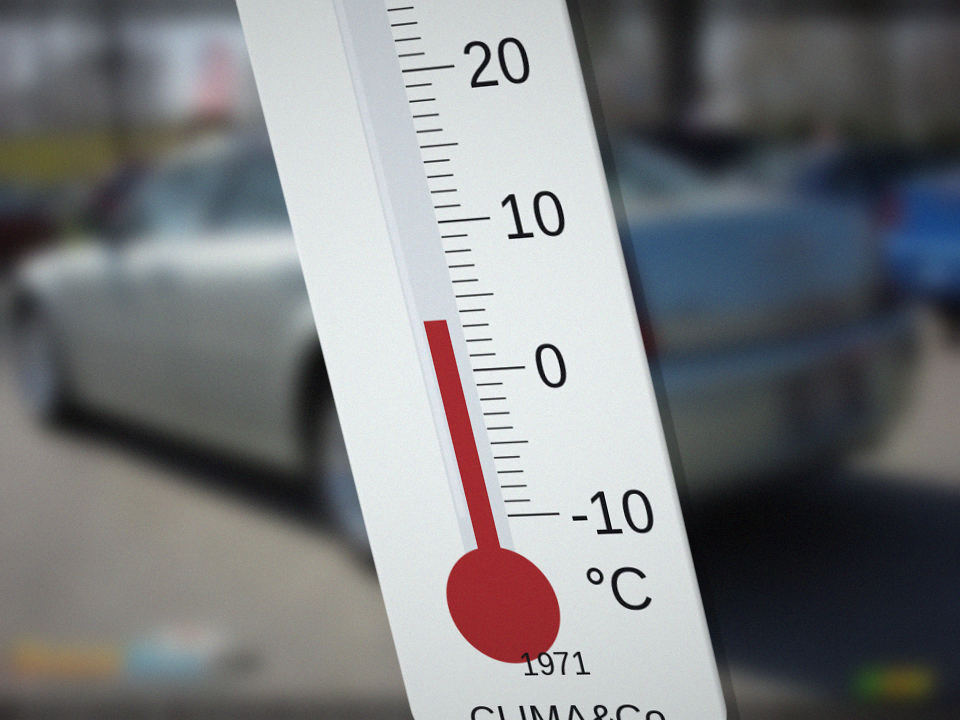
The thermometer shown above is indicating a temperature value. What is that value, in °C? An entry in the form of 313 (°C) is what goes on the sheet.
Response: 3.5 (°C)
